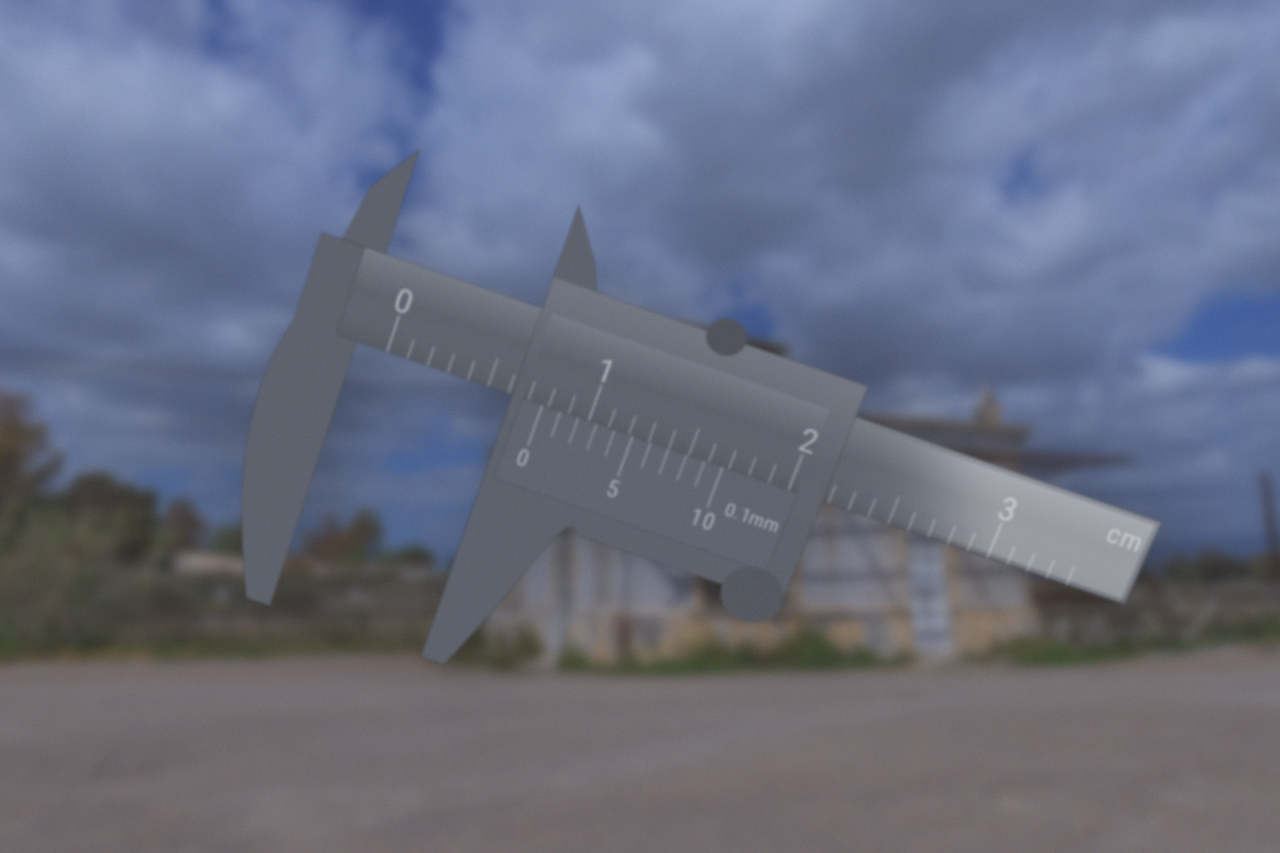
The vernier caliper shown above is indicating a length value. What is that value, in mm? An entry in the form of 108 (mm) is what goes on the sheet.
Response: 7.7 (mm)
